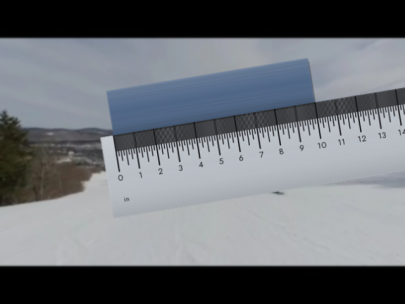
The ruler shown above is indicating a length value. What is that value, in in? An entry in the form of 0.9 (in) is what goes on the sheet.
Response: 10 (in)
